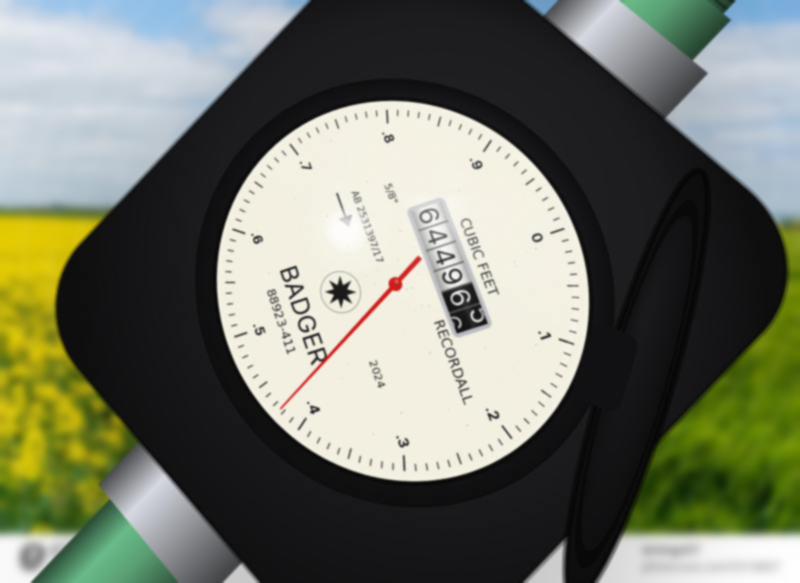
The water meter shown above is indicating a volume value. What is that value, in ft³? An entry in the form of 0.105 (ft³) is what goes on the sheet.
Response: 644965.42 (ft³)
